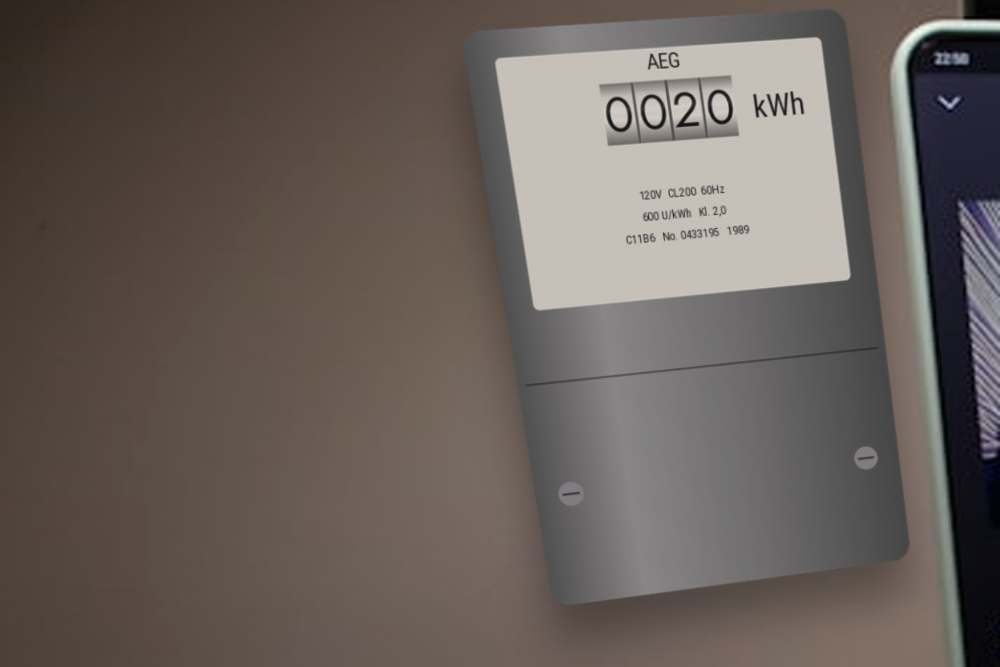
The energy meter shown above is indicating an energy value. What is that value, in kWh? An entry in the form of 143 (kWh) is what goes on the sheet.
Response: 20 (kWh)
